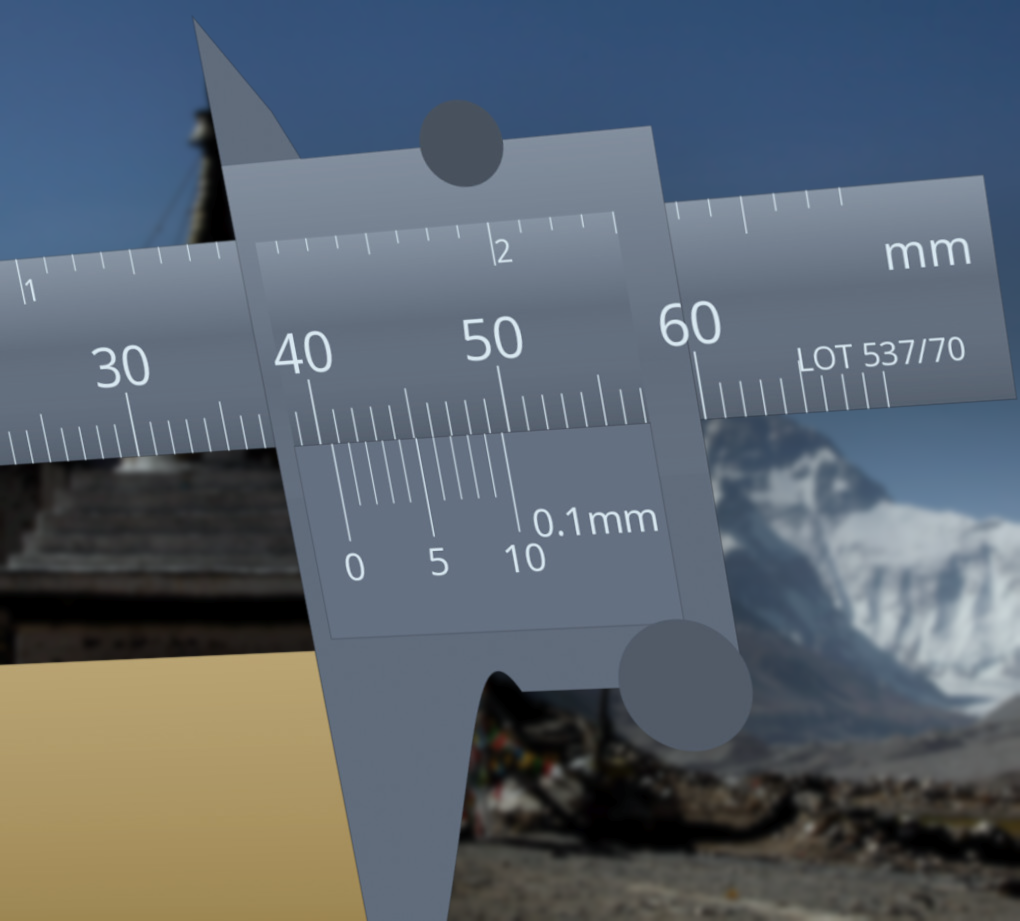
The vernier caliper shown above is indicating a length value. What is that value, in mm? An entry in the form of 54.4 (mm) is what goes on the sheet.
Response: 40.6 (mm)
